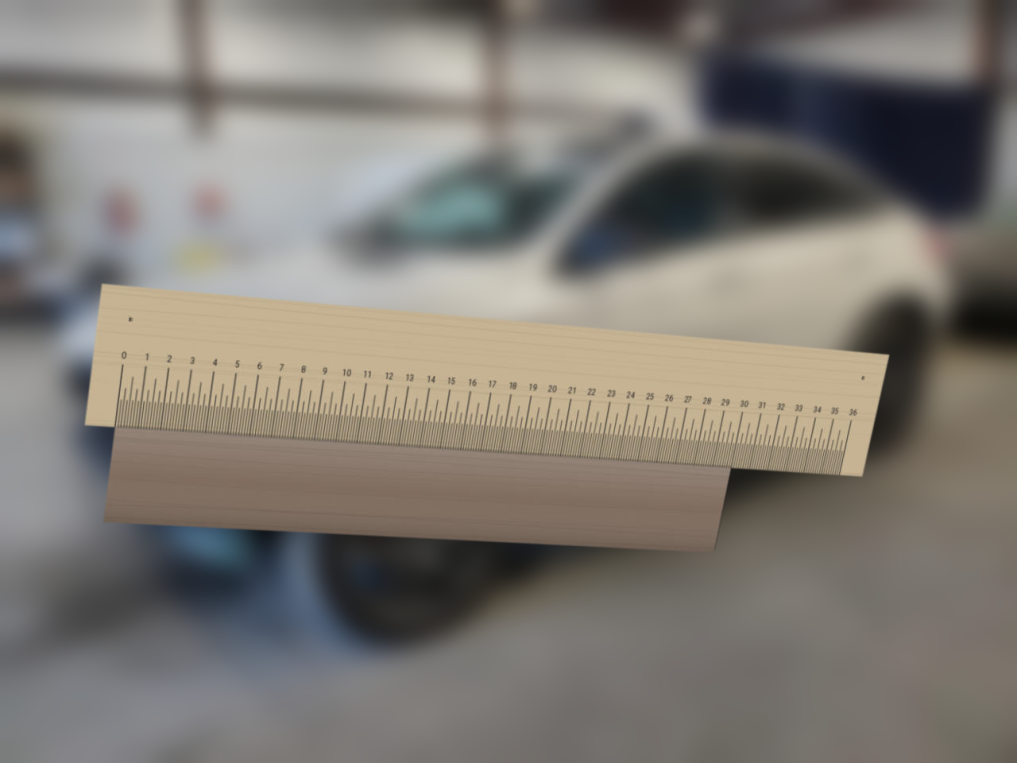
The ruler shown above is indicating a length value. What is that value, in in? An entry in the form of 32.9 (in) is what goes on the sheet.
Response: 30 (in)
